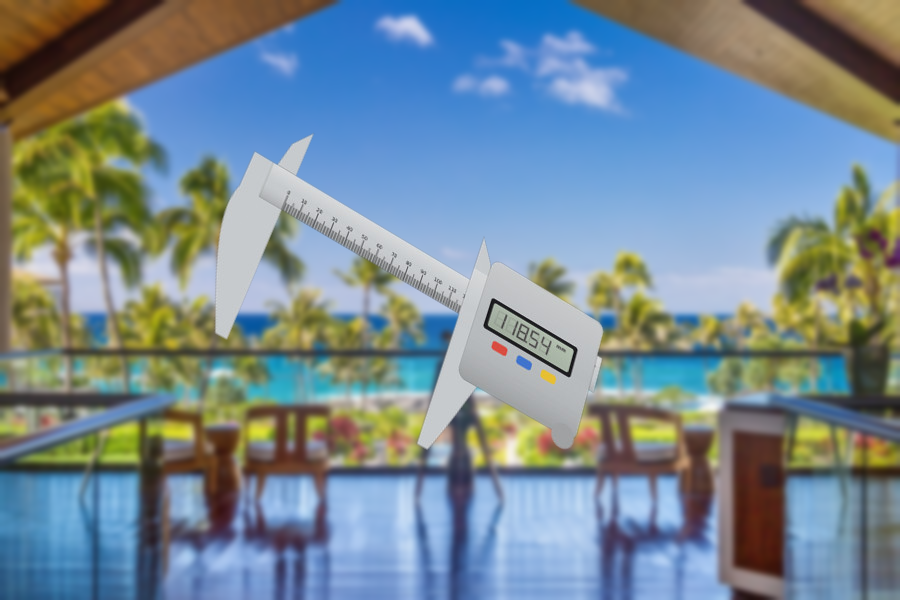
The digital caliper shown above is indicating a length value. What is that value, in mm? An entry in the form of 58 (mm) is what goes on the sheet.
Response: 118.54 (mm)
